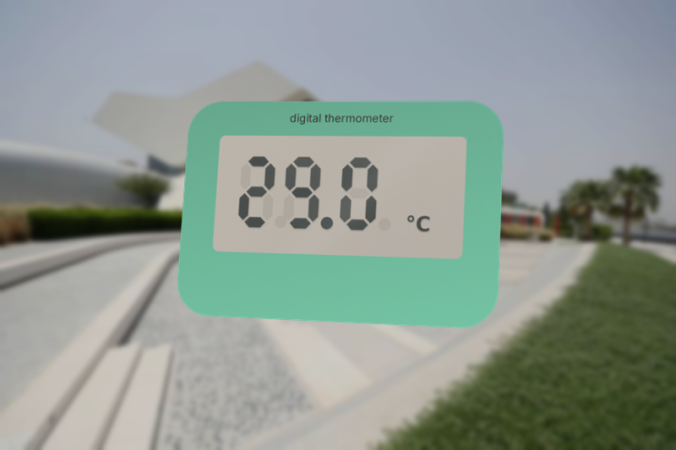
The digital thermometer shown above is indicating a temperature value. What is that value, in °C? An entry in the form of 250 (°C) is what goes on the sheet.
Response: 29.0 (°C)
